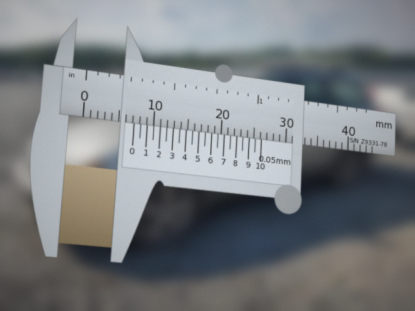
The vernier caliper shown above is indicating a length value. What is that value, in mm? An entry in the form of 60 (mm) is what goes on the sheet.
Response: 7.2 (mm)
